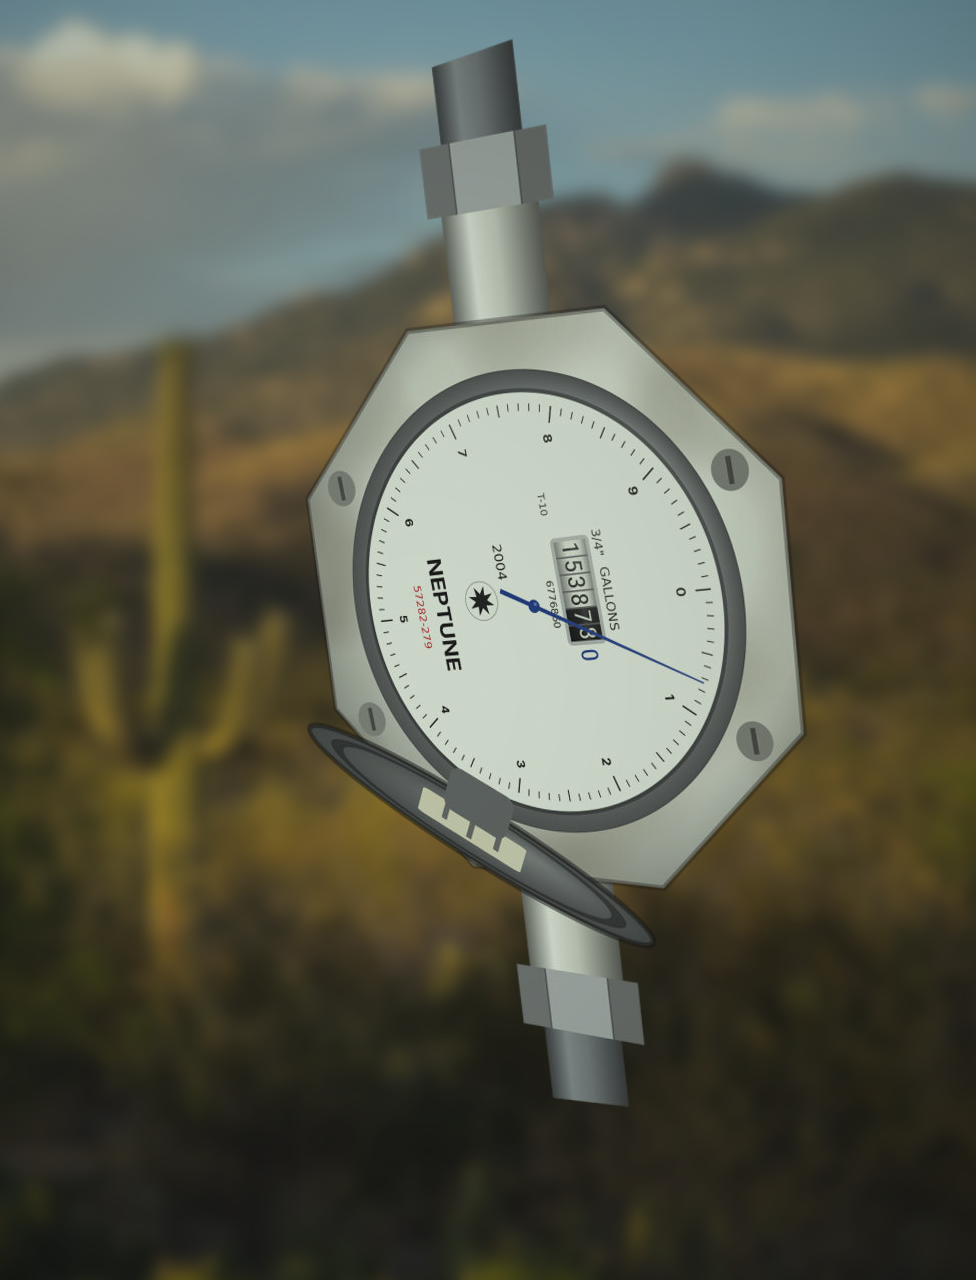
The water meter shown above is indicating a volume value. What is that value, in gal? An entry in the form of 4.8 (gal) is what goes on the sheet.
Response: 1538780.7 (gal)
